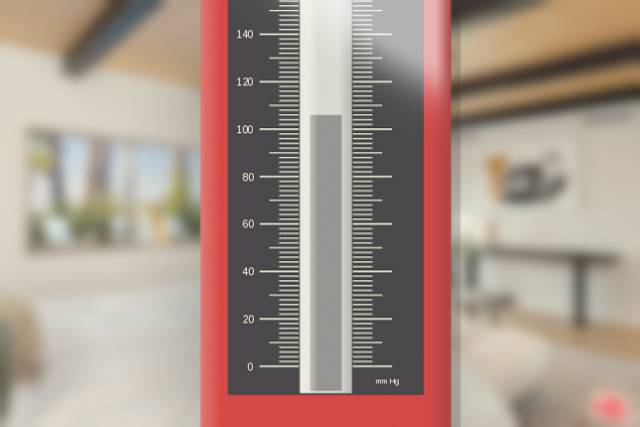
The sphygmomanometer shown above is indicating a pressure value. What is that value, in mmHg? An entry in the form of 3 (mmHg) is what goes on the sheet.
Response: 106 (mmHg)
